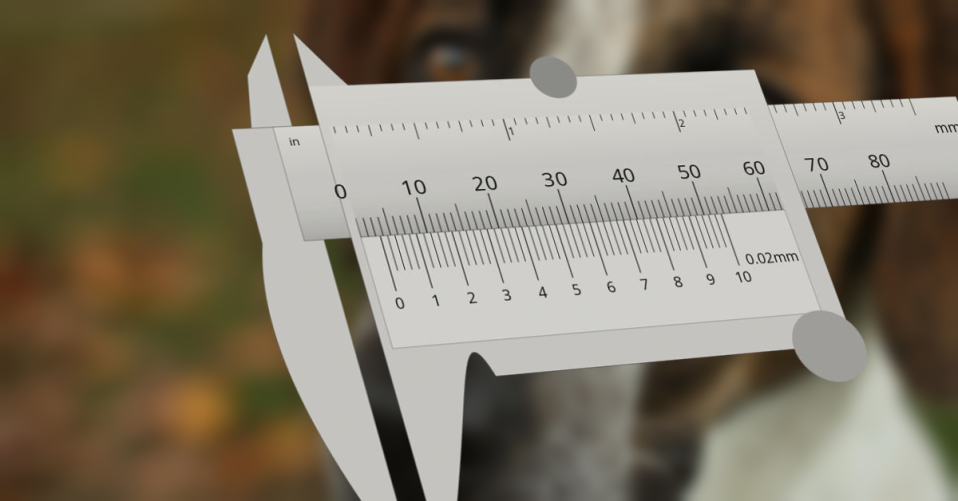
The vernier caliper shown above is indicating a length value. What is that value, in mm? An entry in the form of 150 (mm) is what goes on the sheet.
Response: 3.6 (mm)
